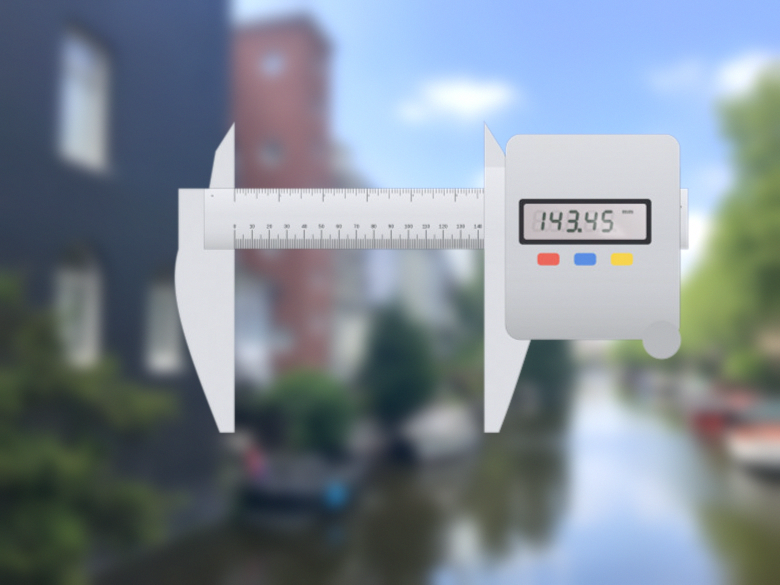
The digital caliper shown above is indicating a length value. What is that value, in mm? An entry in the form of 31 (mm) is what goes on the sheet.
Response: 143.45 (mm)
